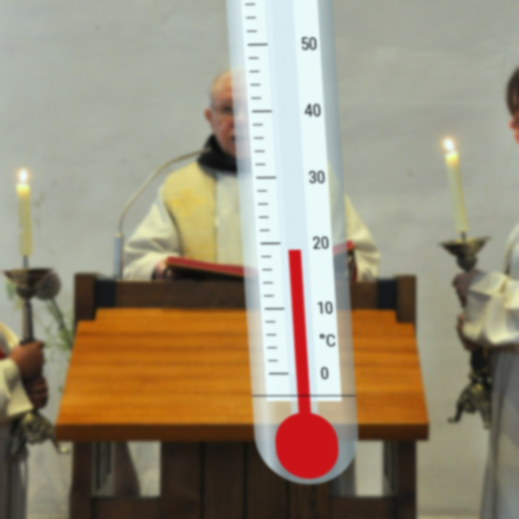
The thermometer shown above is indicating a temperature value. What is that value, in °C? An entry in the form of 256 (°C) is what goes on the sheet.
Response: 19 (°C)
